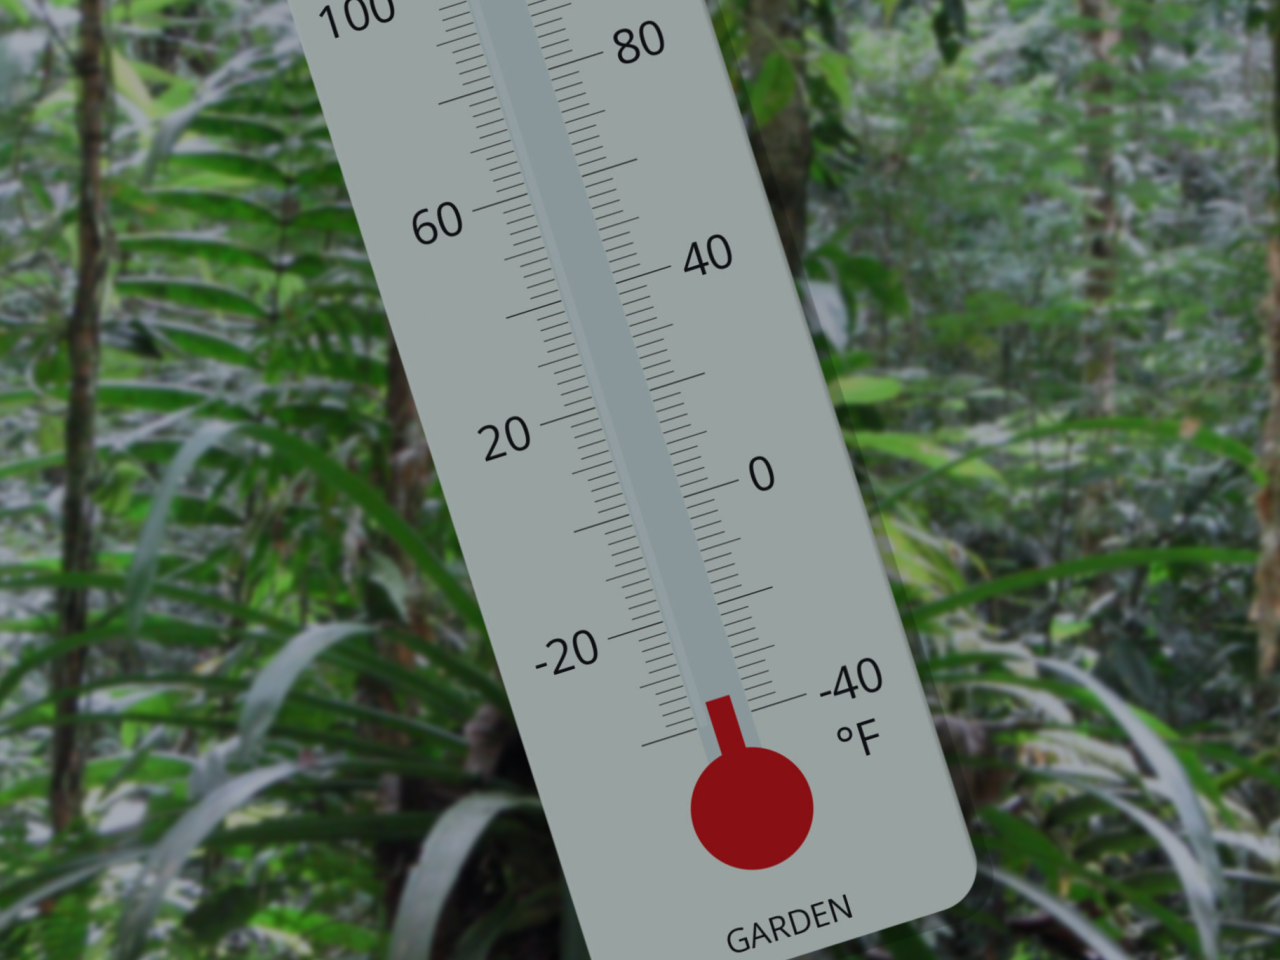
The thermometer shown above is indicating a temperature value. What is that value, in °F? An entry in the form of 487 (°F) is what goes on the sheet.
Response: -36 (°F)
